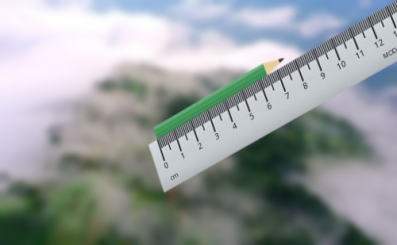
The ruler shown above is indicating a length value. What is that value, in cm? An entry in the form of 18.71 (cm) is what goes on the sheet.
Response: 7.5 (cm)
